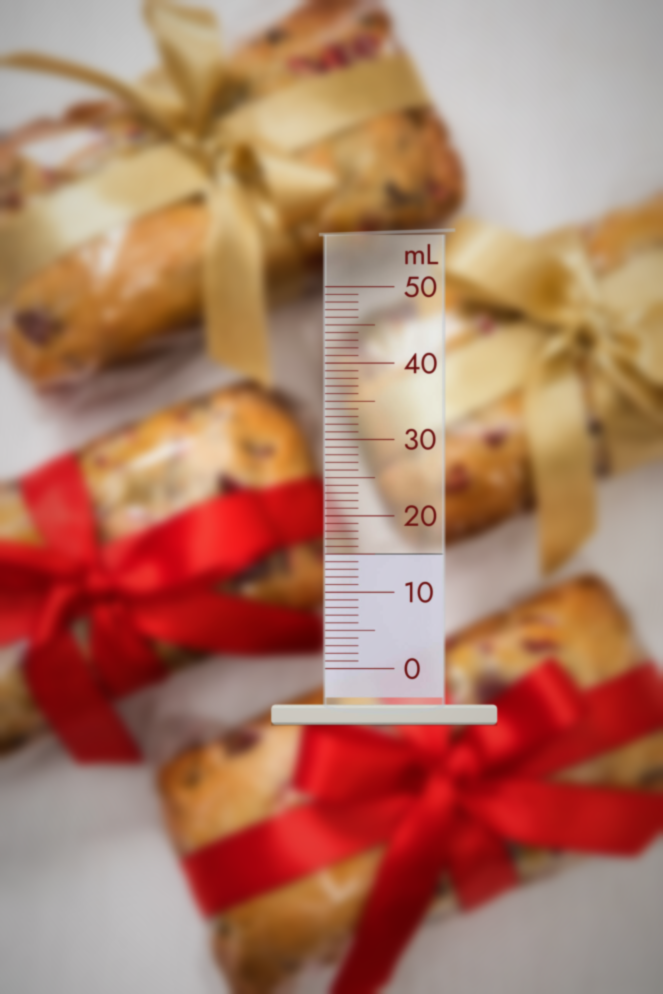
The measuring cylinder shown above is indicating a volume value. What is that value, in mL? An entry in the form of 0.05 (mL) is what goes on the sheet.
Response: 15 (mL)
